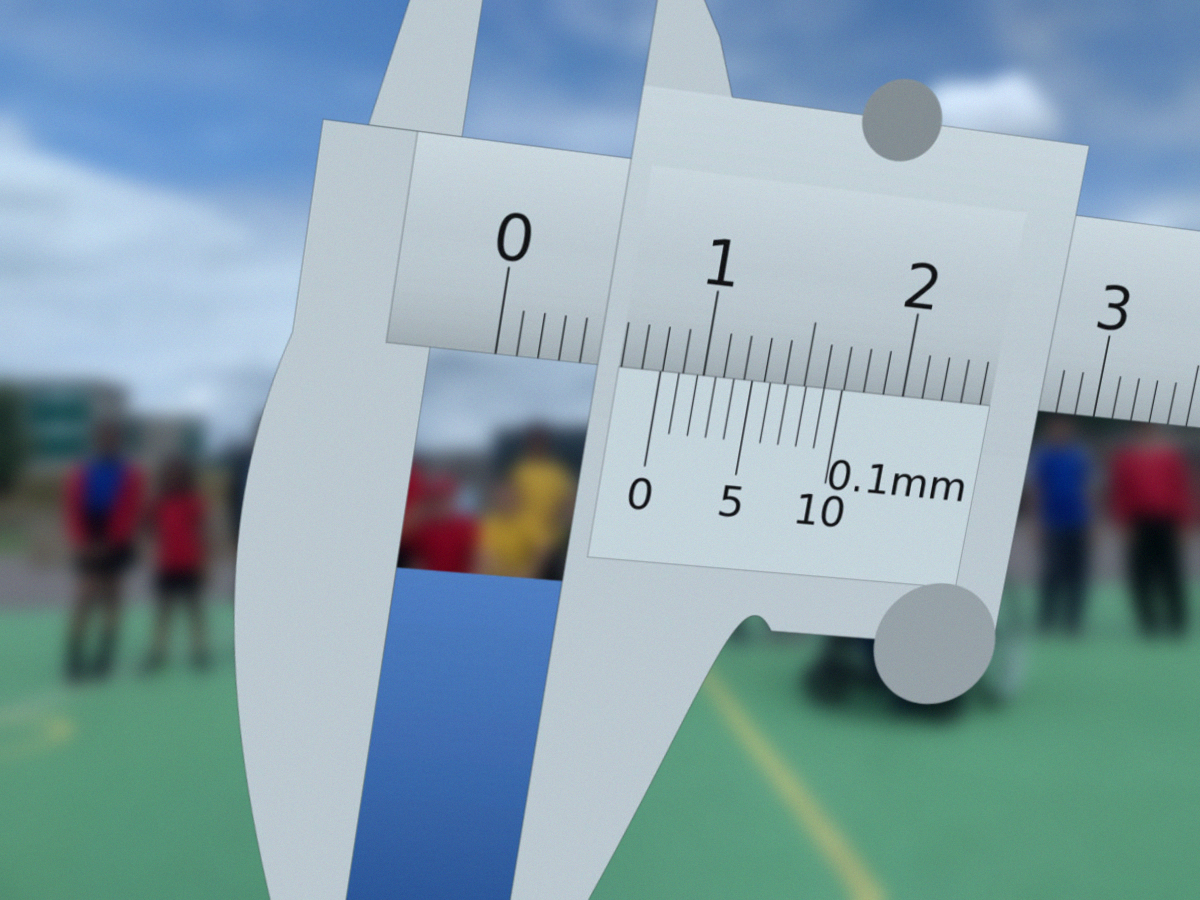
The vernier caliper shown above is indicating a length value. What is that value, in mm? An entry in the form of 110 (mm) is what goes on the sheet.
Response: 7.9 (mm)
